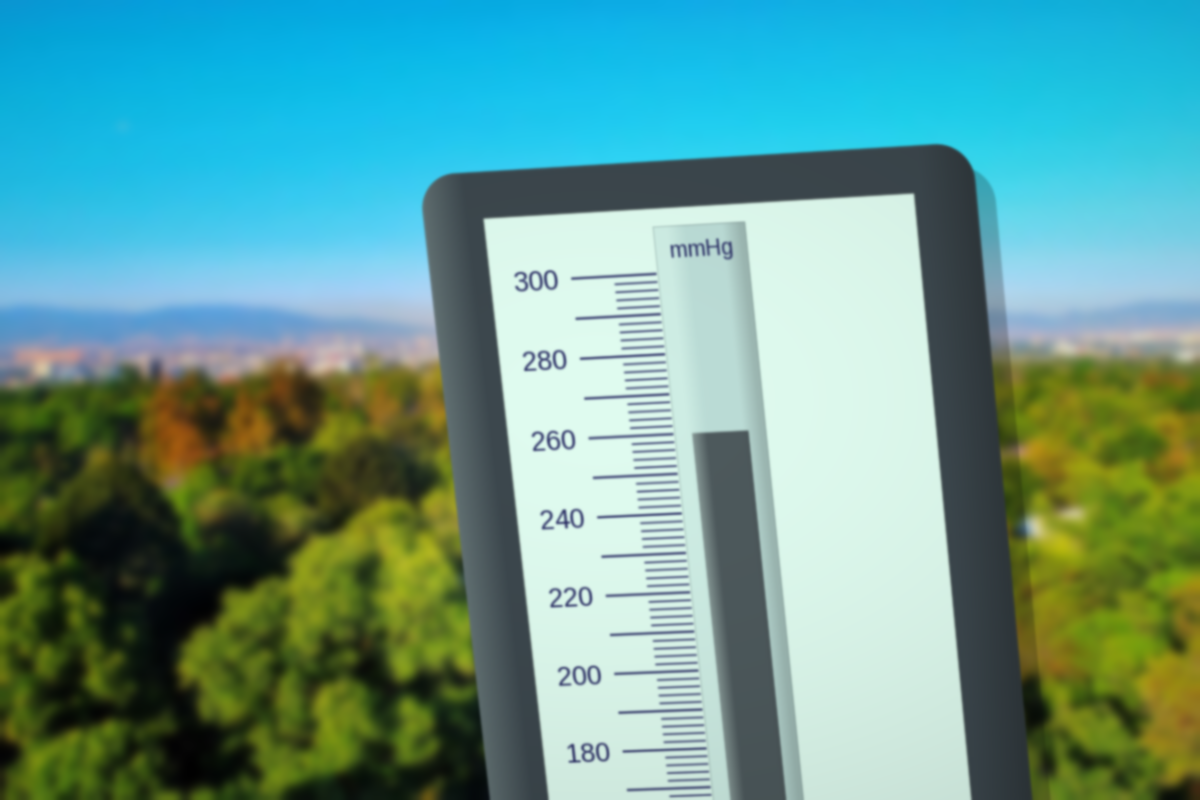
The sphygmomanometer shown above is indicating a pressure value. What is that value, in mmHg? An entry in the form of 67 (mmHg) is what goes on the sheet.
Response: 260 (mmHg)
